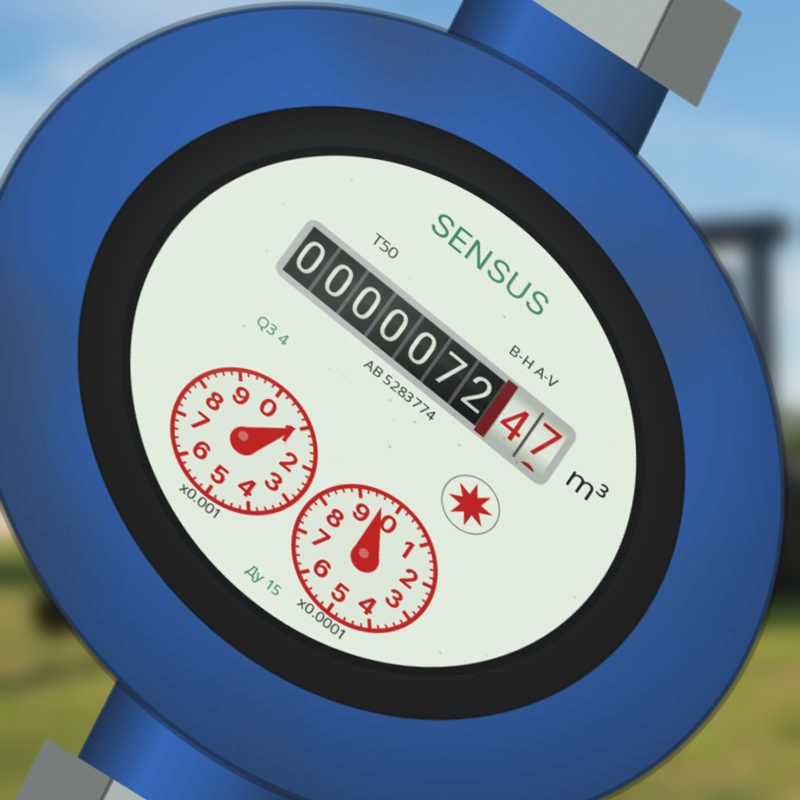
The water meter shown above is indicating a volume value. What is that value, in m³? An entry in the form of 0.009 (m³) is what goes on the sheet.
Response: 72.4709 (m³)
